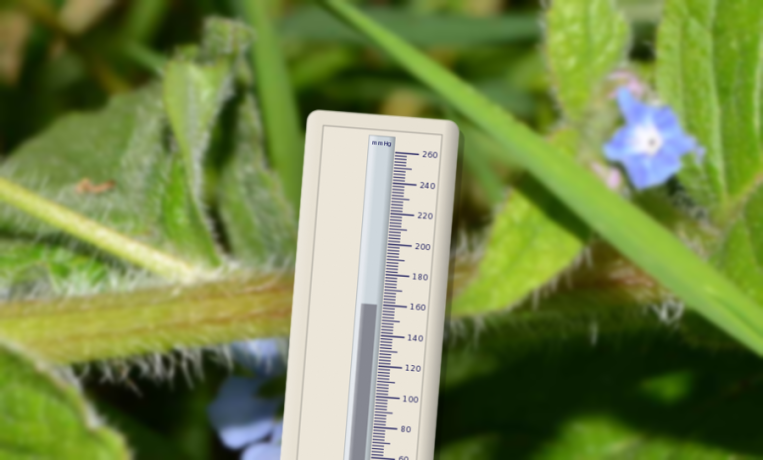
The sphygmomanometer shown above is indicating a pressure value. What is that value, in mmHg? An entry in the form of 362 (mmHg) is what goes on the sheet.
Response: 160 (mmHg)
